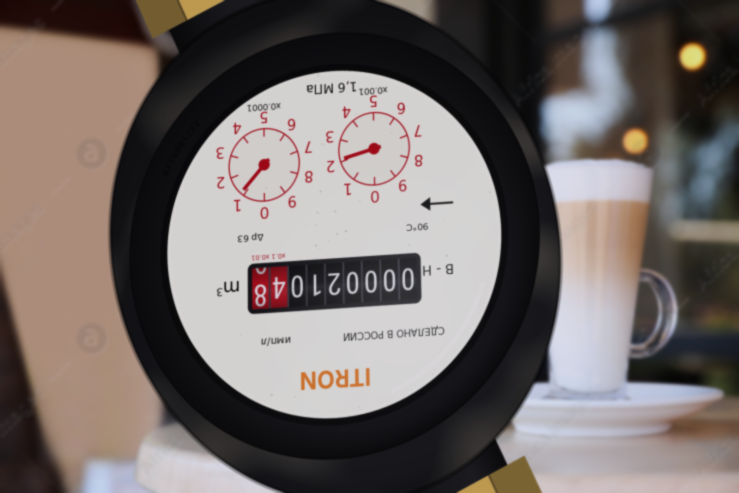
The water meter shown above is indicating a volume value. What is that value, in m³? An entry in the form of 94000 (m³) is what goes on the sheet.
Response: 210.4821 (m³)
